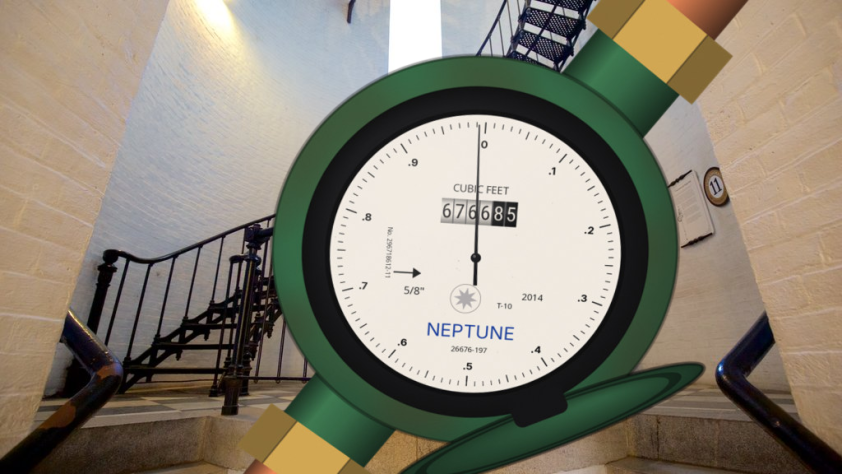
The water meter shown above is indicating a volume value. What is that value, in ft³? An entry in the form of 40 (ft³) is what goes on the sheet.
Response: 676684.99 (ft³)
